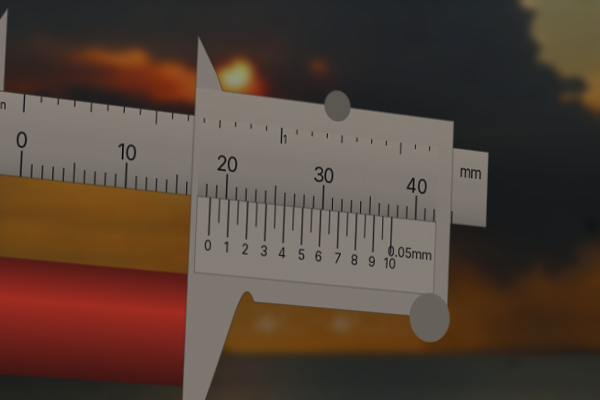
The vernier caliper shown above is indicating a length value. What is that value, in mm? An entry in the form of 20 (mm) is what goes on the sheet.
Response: 18.4 (mm)
